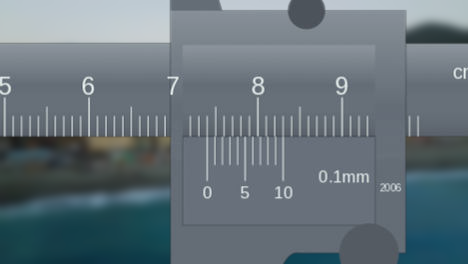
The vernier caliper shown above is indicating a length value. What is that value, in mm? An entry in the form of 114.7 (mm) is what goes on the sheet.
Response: 74.0 (mm)
